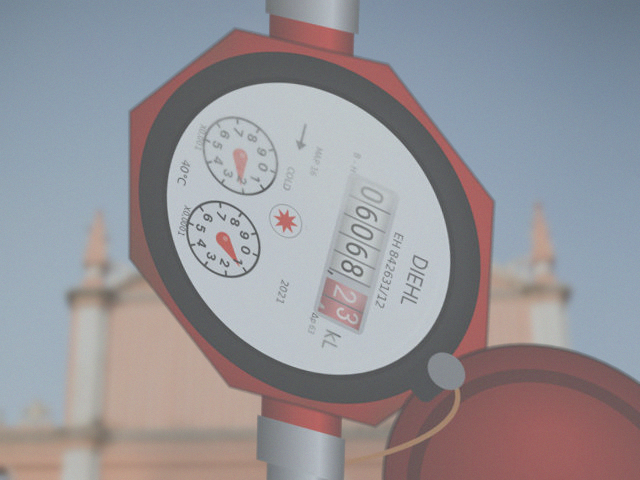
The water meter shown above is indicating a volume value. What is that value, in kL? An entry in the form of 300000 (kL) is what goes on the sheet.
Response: 6068.2321 (kL)
